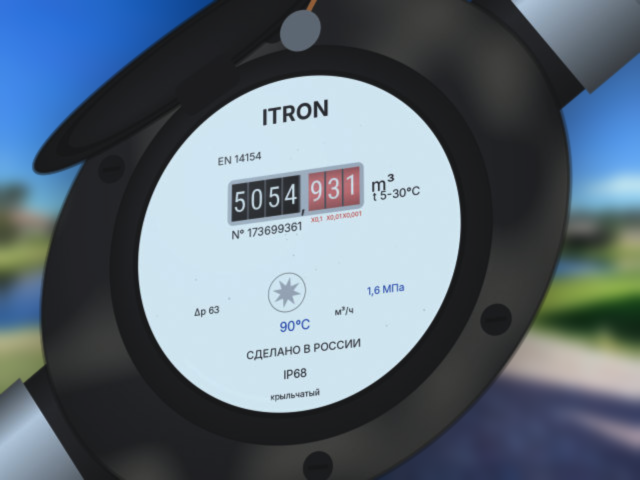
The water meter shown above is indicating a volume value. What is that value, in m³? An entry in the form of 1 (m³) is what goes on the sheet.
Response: 5054.931 (m³)
